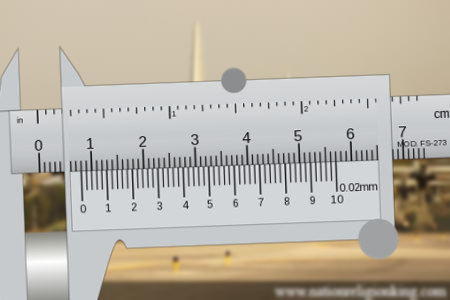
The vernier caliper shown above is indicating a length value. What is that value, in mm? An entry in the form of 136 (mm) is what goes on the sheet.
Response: 8.0 (mm)
